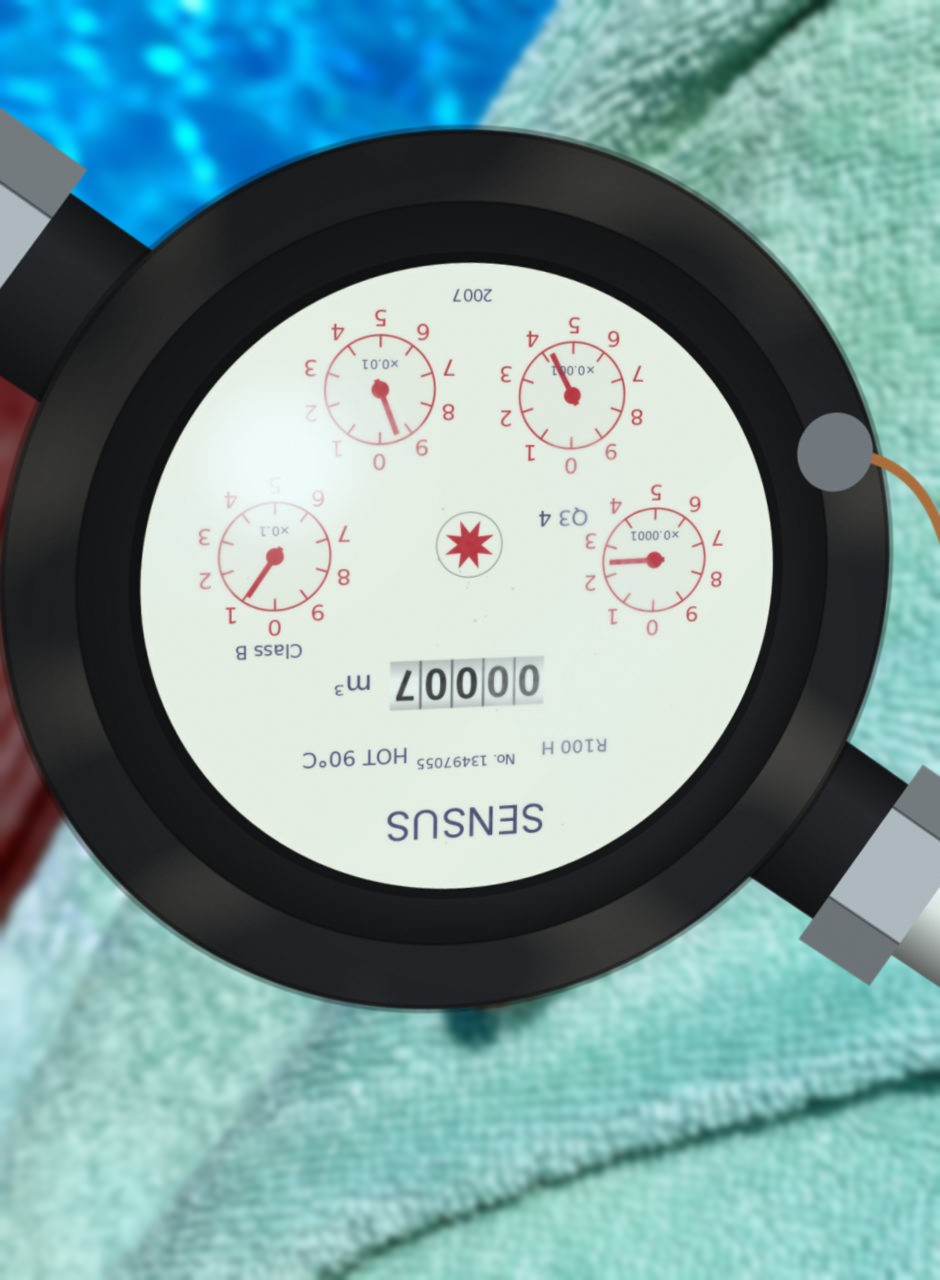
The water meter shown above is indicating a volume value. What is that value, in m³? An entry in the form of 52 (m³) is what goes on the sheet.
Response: 7.0942 (m³)
